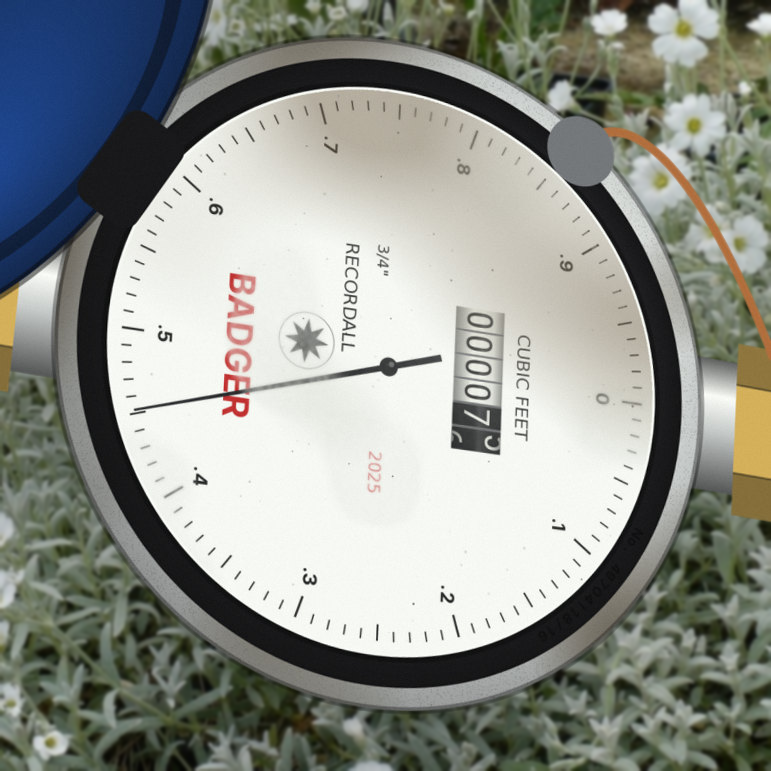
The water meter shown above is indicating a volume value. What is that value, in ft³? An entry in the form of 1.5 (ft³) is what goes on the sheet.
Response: 75.45 (ft³)
